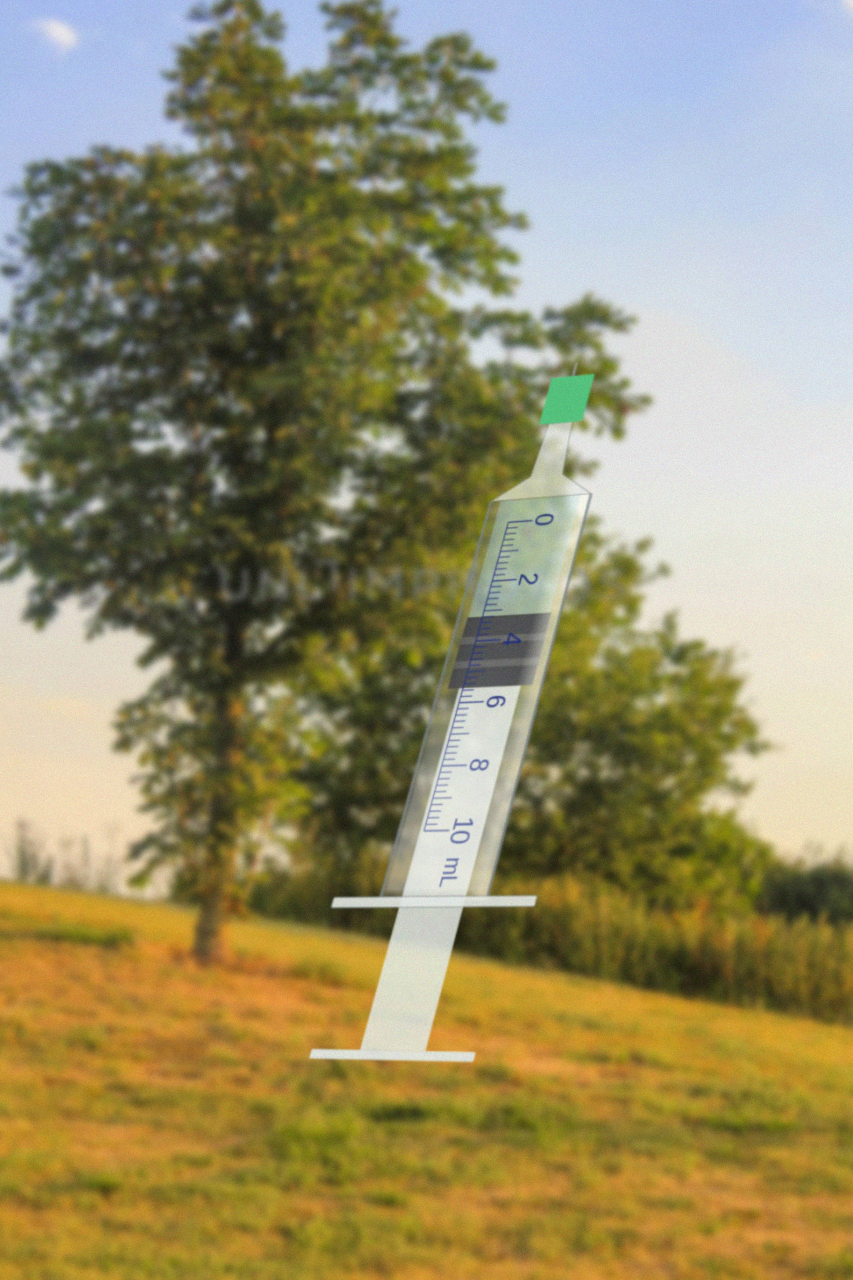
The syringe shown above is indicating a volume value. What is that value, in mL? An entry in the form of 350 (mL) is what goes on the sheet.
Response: 3.2 (mL)
